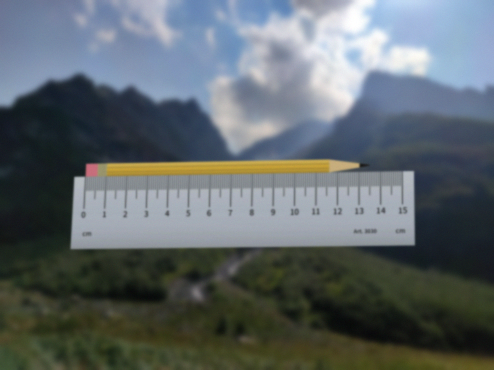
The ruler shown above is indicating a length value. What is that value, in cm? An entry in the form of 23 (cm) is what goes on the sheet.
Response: 13.5 (cm)
